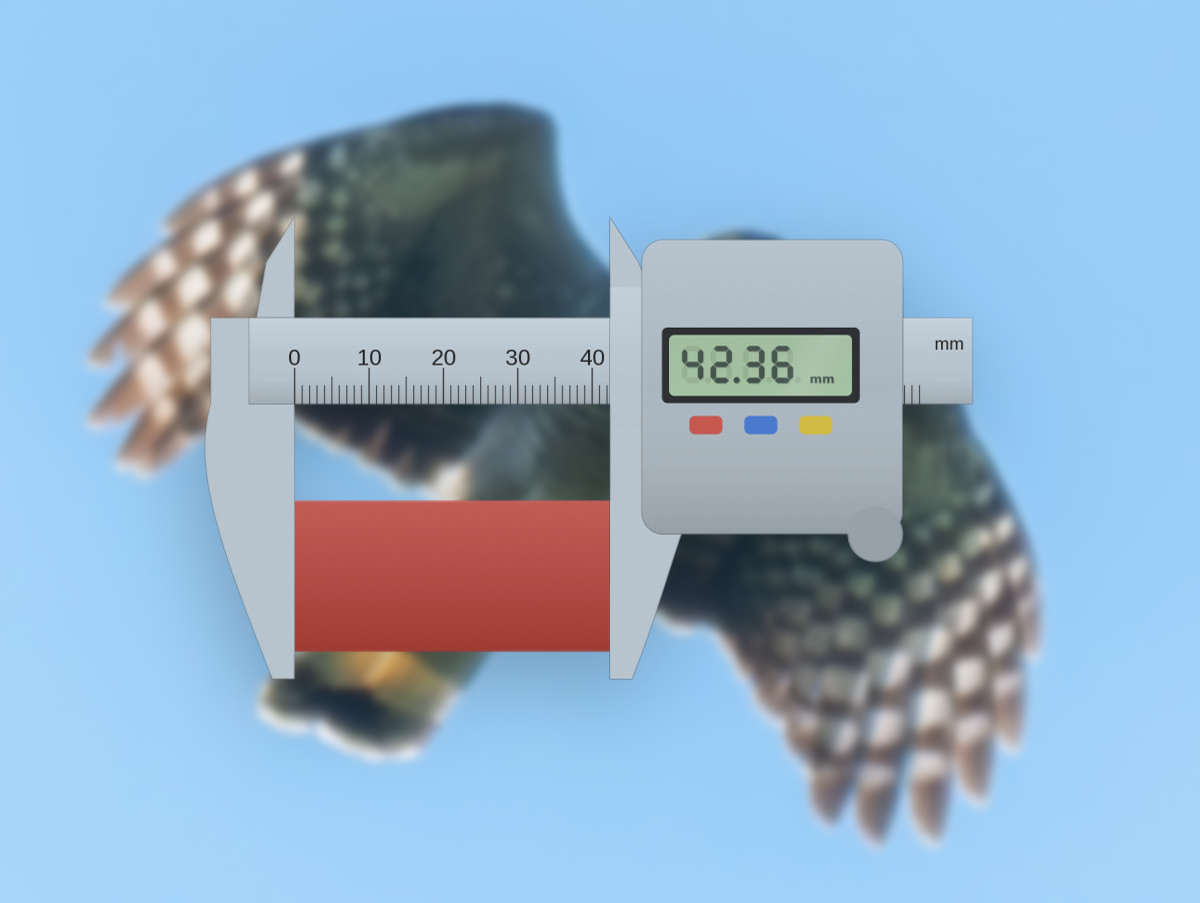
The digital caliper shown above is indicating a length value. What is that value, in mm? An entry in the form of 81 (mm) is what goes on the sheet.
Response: 42.36 (mm)
